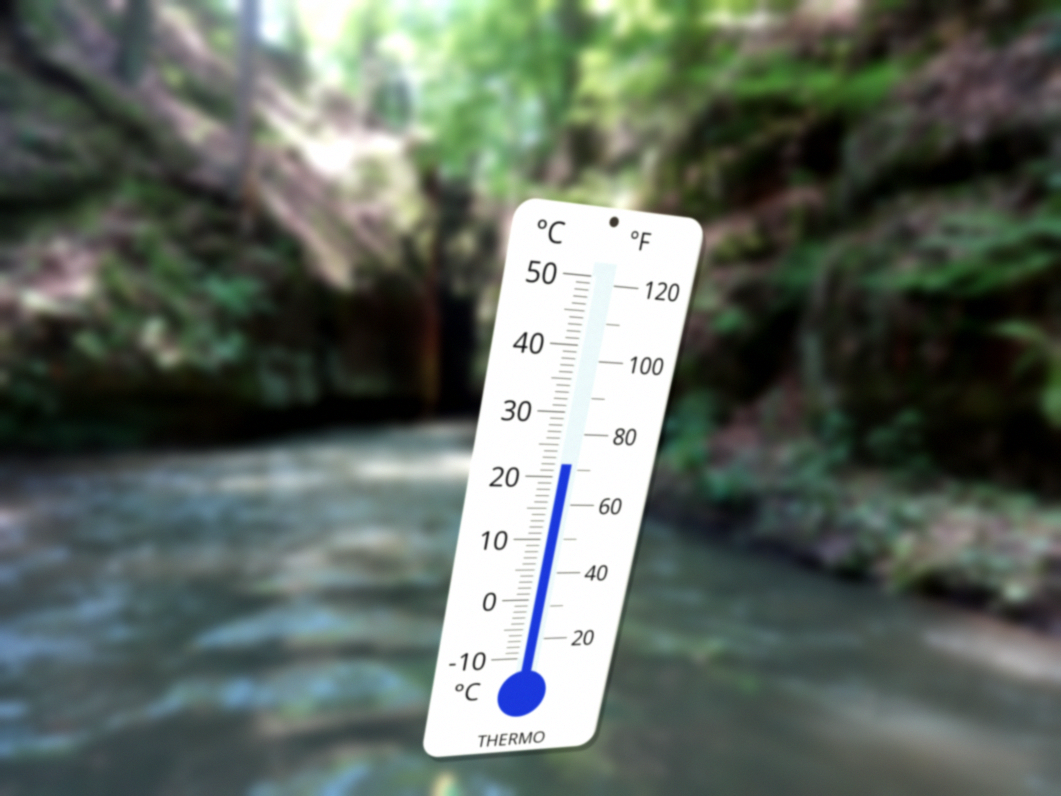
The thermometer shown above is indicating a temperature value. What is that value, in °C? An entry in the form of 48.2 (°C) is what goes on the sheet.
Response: 22 (°C)
